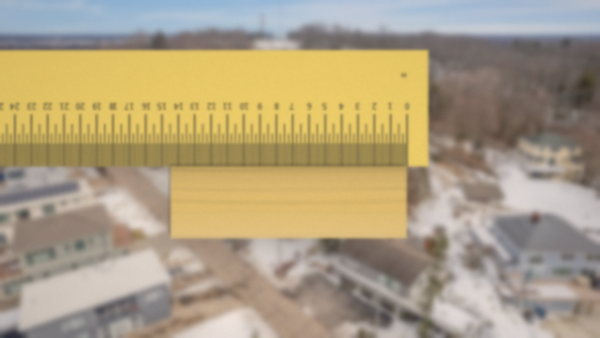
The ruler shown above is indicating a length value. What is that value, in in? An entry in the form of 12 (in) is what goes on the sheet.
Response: 14.5 (in)
